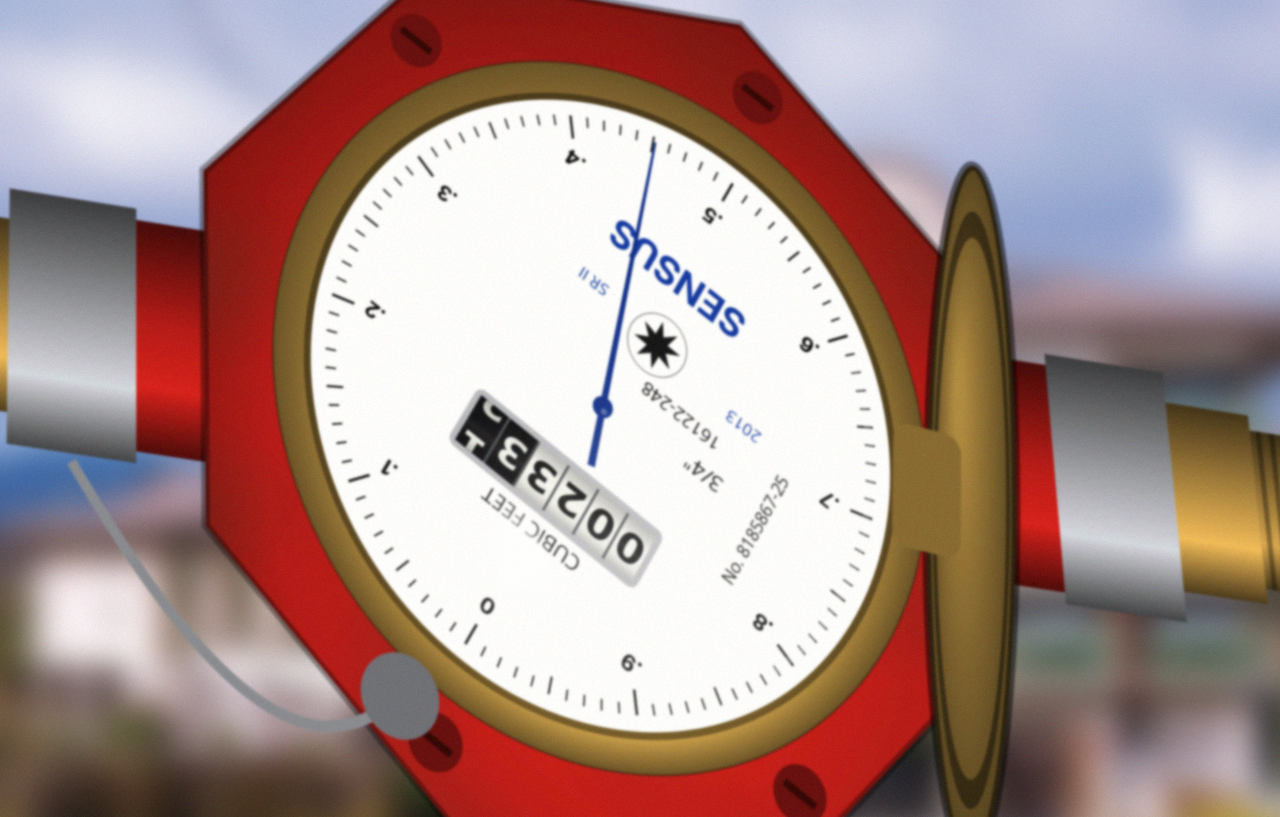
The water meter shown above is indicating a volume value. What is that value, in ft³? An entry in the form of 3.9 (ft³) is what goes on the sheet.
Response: 2331.45 (ft³)
